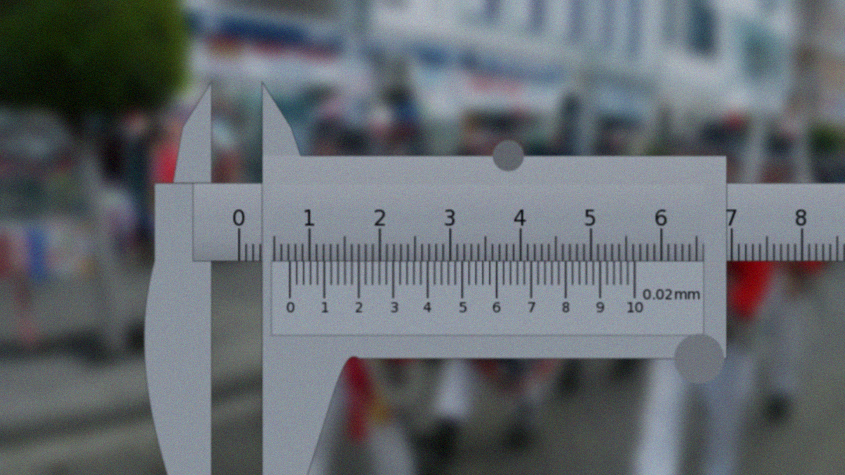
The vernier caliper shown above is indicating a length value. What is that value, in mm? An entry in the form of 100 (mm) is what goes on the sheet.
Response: 7.2 (mm)
